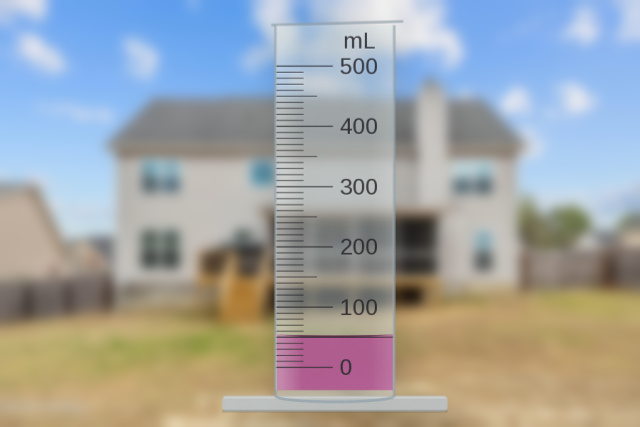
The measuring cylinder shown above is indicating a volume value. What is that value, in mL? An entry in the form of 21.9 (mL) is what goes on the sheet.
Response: 50 (mL)
